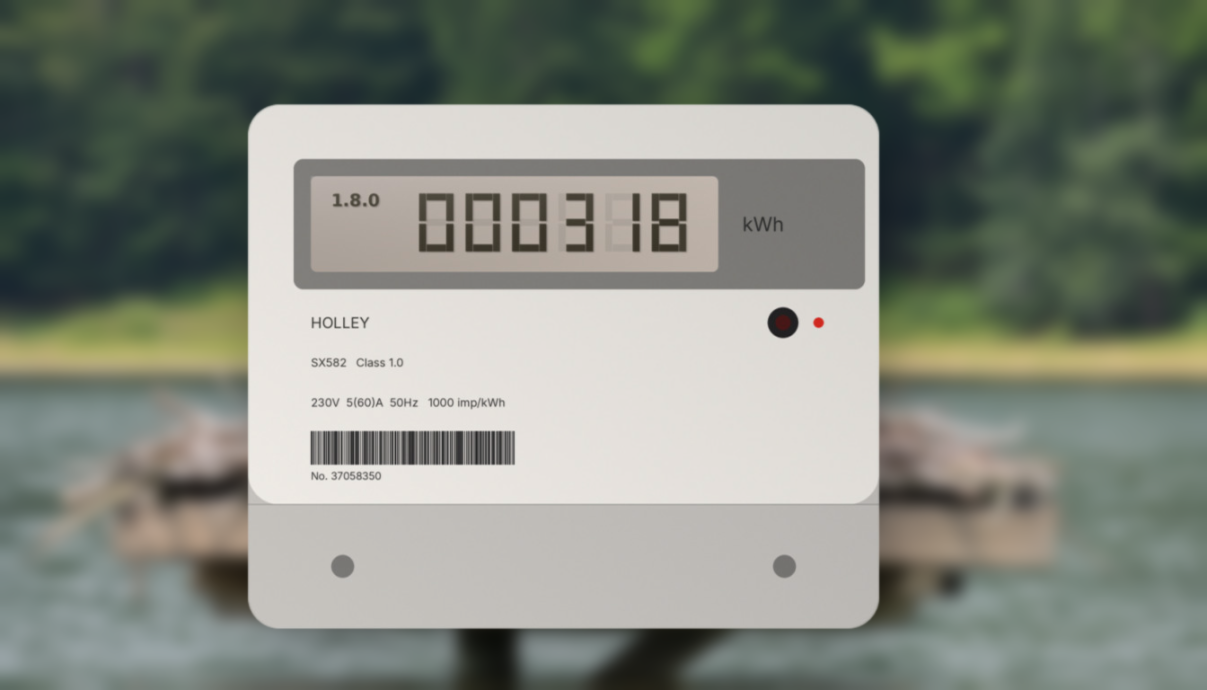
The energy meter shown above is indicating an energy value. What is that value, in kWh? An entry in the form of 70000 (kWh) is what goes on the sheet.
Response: 318 (kWh)
